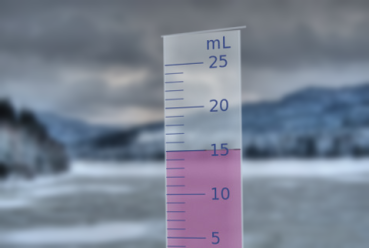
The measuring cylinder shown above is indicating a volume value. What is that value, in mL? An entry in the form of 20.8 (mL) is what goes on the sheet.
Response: 15 (mL)
